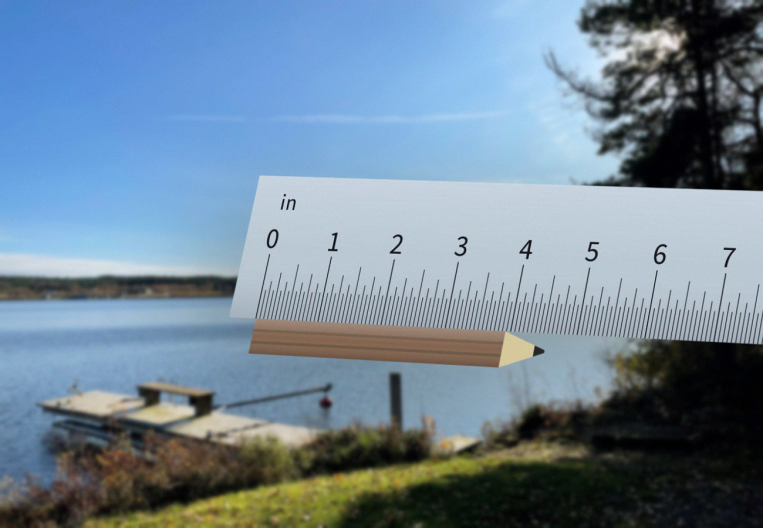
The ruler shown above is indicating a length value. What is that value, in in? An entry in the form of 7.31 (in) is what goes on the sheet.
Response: 4.5625 (in)
